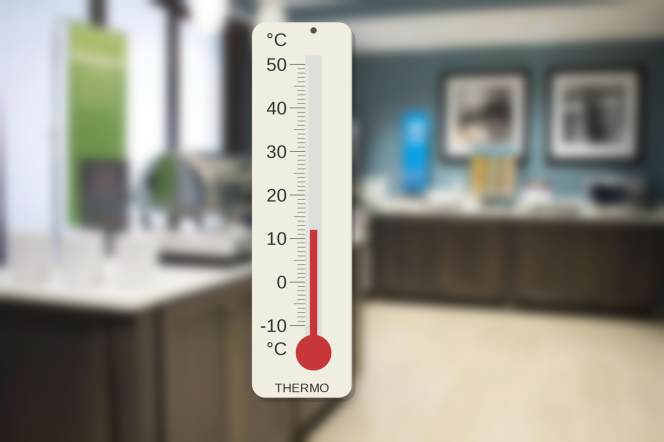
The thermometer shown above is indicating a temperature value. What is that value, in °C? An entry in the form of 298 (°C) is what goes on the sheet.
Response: 12 (°C)
